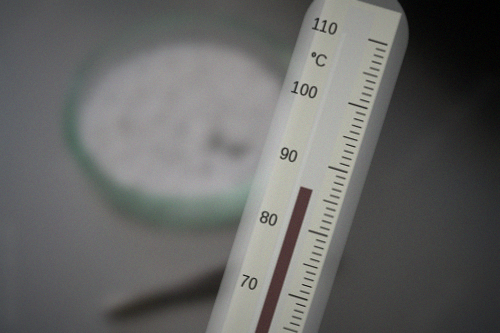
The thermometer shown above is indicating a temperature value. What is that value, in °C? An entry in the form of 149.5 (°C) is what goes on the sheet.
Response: 86 (°C)
